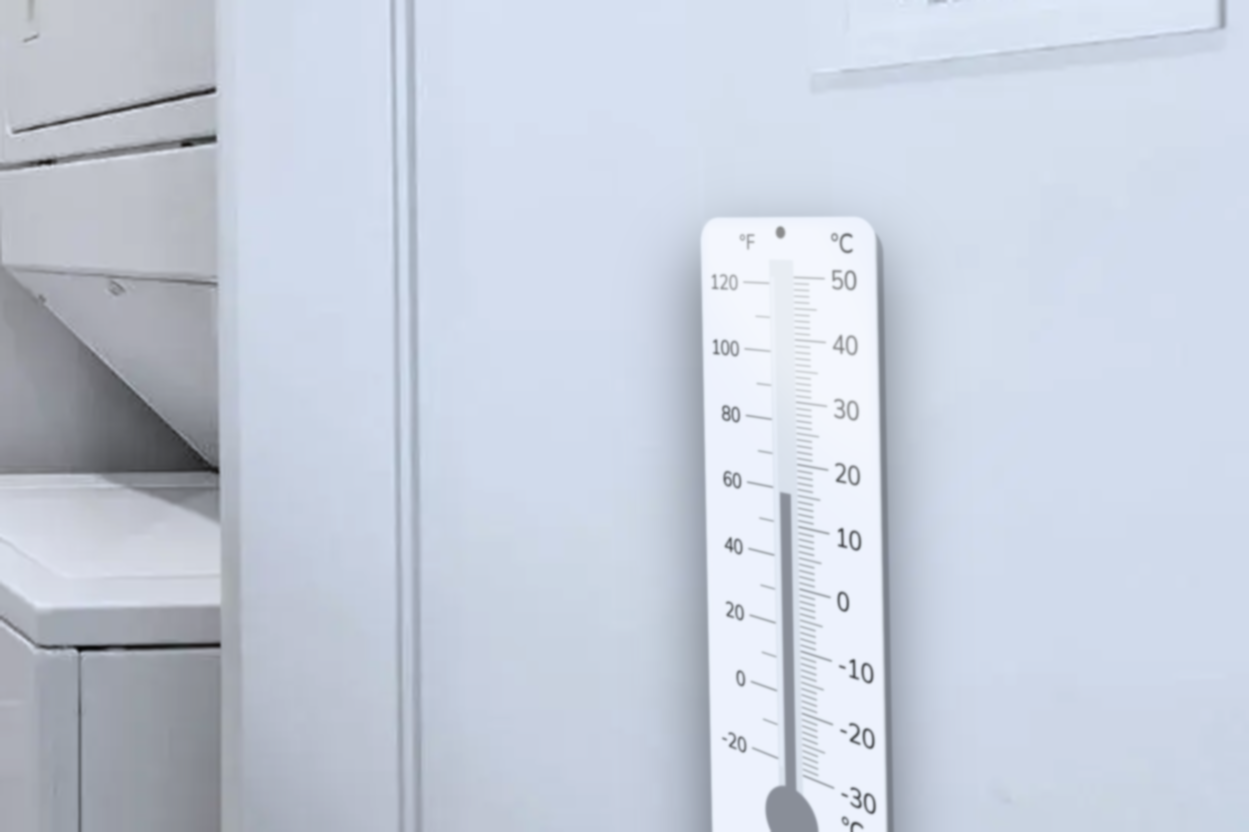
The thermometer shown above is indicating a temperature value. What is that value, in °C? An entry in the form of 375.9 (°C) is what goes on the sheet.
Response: 15 (°C)
